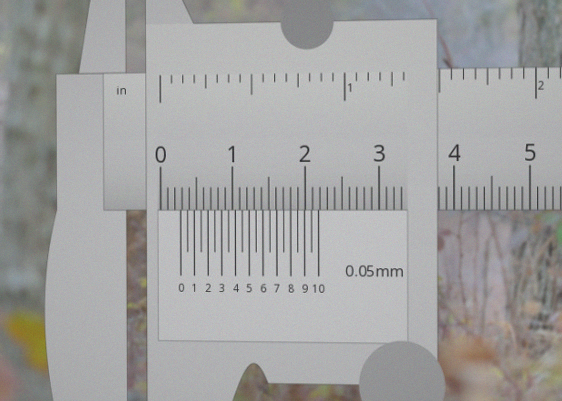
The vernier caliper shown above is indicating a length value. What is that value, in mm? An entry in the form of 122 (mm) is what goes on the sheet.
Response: 2.8 (mm)
